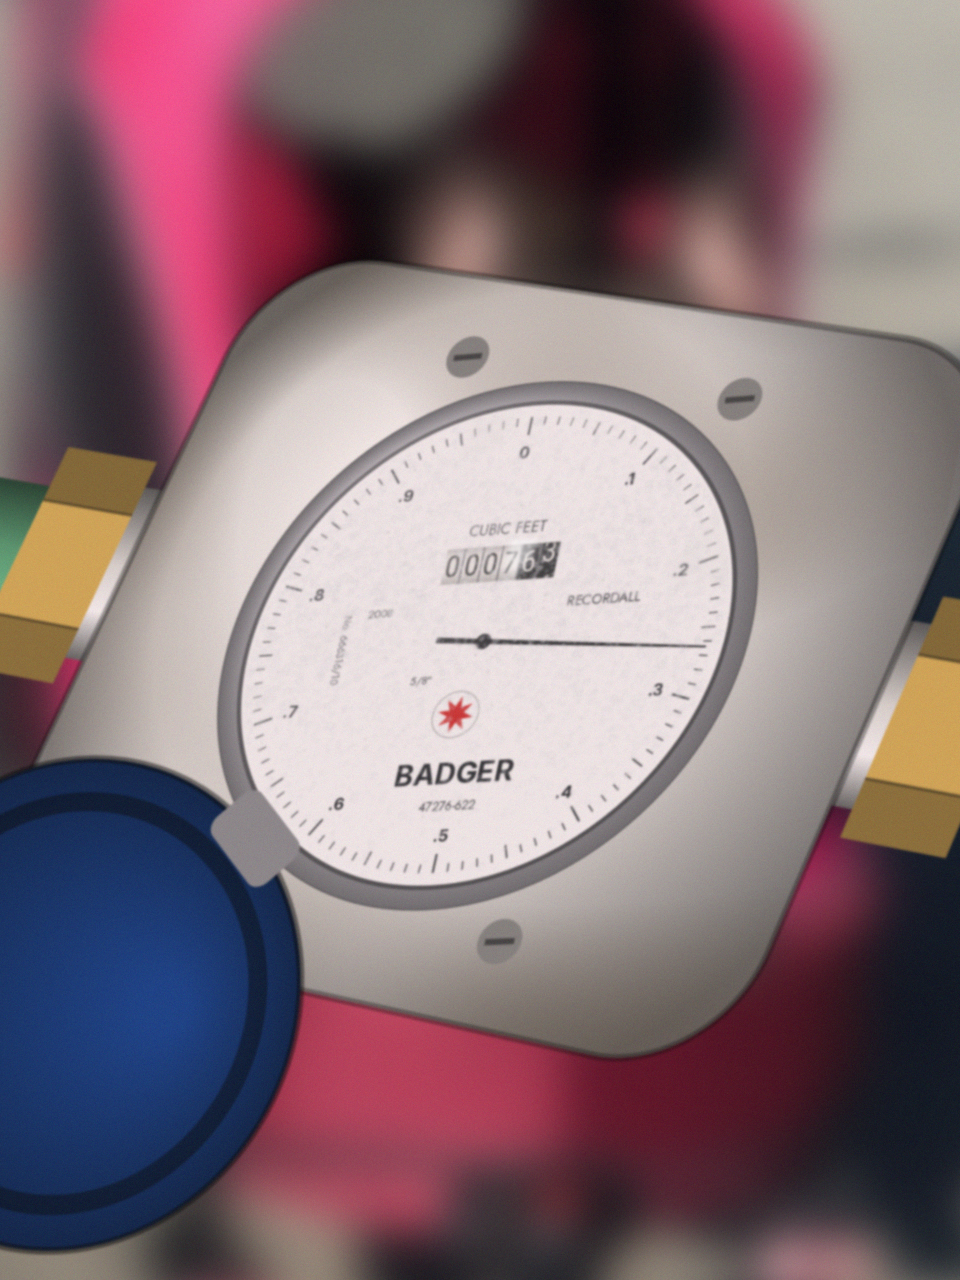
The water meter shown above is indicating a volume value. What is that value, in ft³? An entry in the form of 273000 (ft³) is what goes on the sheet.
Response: 763.26 (ft³)
